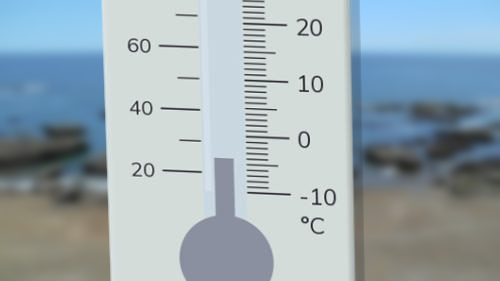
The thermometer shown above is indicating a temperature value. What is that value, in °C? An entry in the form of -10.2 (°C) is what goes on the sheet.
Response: -4 (°C)
